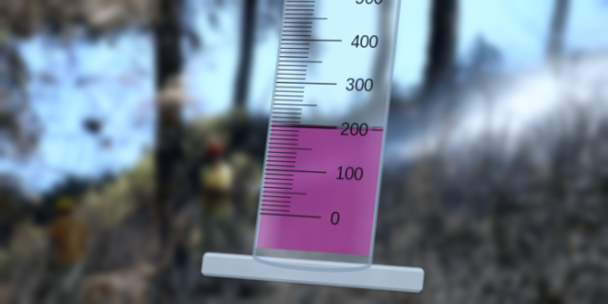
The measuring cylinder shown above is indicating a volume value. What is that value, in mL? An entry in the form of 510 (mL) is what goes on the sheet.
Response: 200 (mL)
